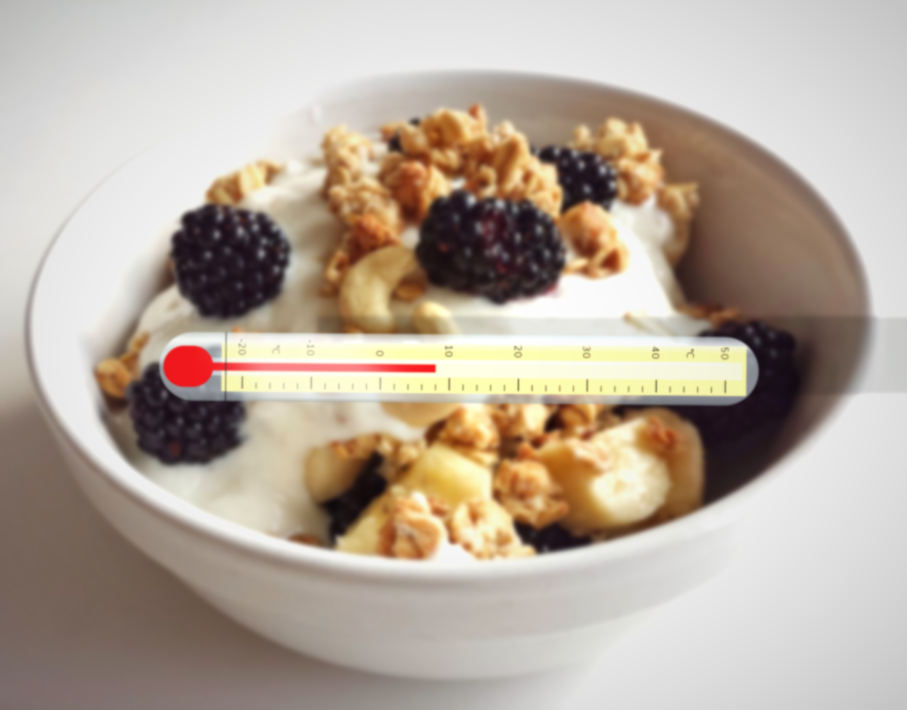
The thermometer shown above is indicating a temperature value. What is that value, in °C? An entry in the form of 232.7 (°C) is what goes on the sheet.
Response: 8 (°C)
